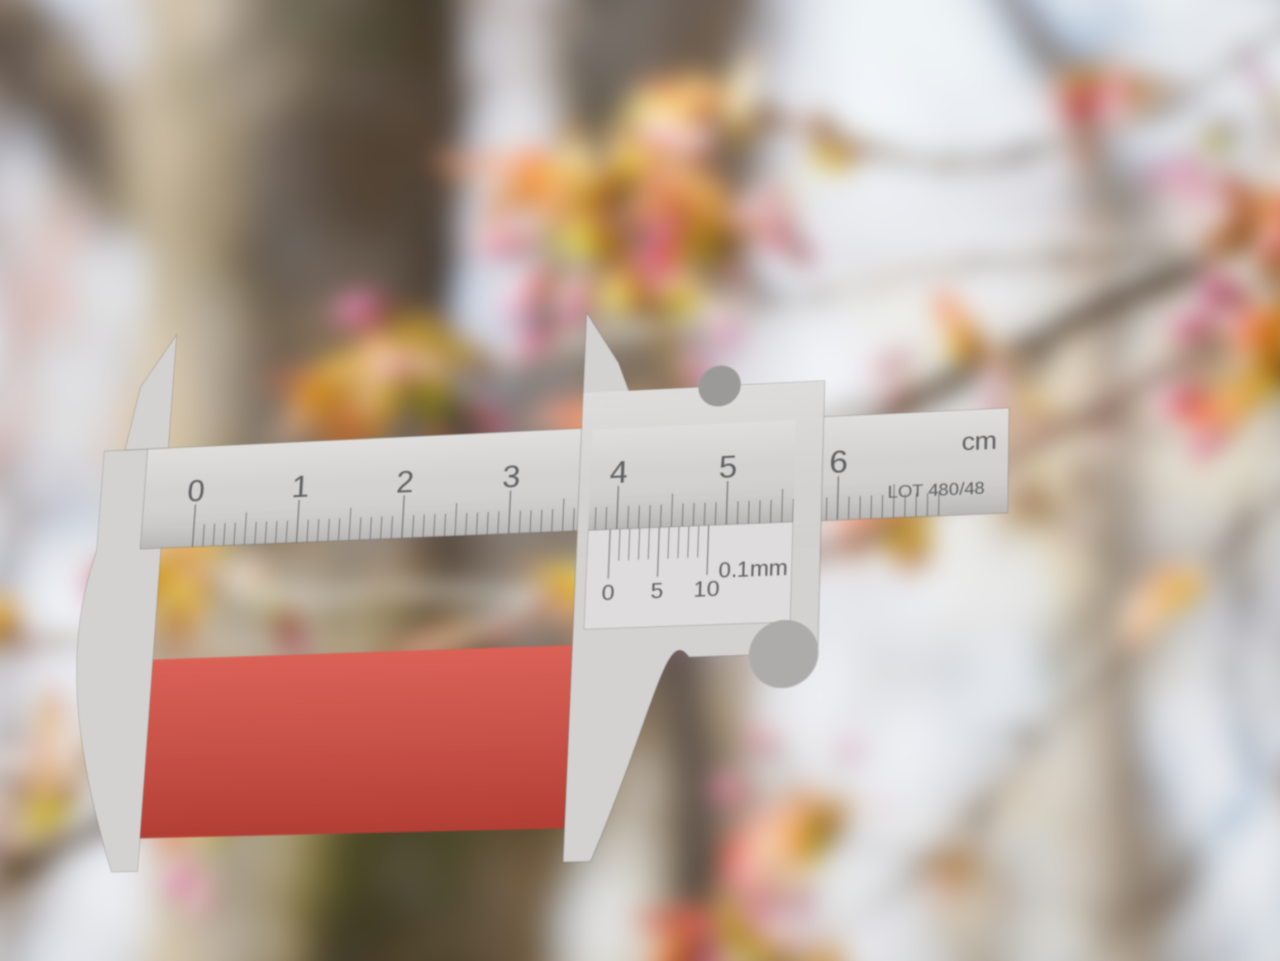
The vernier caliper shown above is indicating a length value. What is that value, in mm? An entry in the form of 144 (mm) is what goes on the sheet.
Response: 39.4 (mm)
